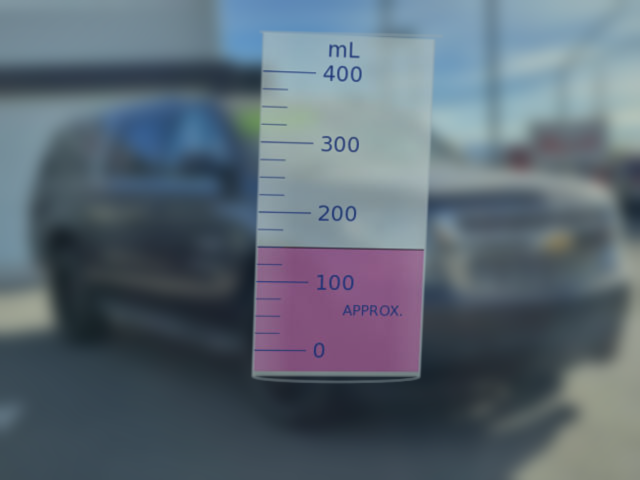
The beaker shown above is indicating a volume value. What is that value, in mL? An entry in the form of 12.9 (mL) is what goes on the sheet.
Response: 150 (mL)
